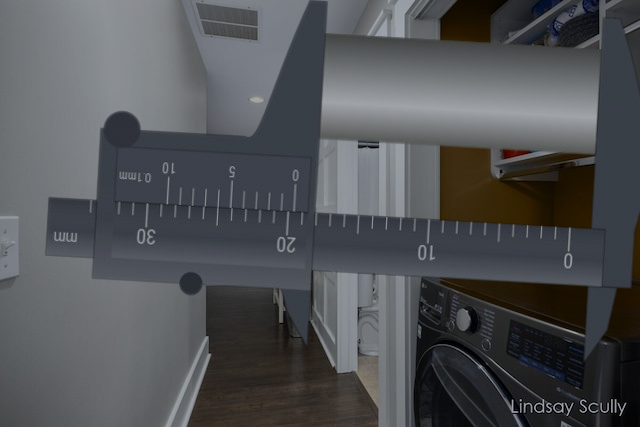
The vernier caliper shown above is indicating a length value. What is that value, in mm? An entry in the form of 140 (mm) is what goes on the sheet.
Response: 19.6 (mm)
